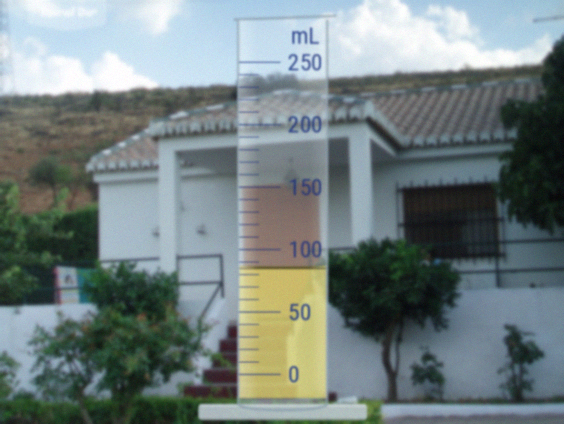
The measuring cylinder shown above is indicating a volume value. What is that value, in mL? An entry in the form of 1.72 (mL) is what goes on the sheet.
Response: 85 (mL)
